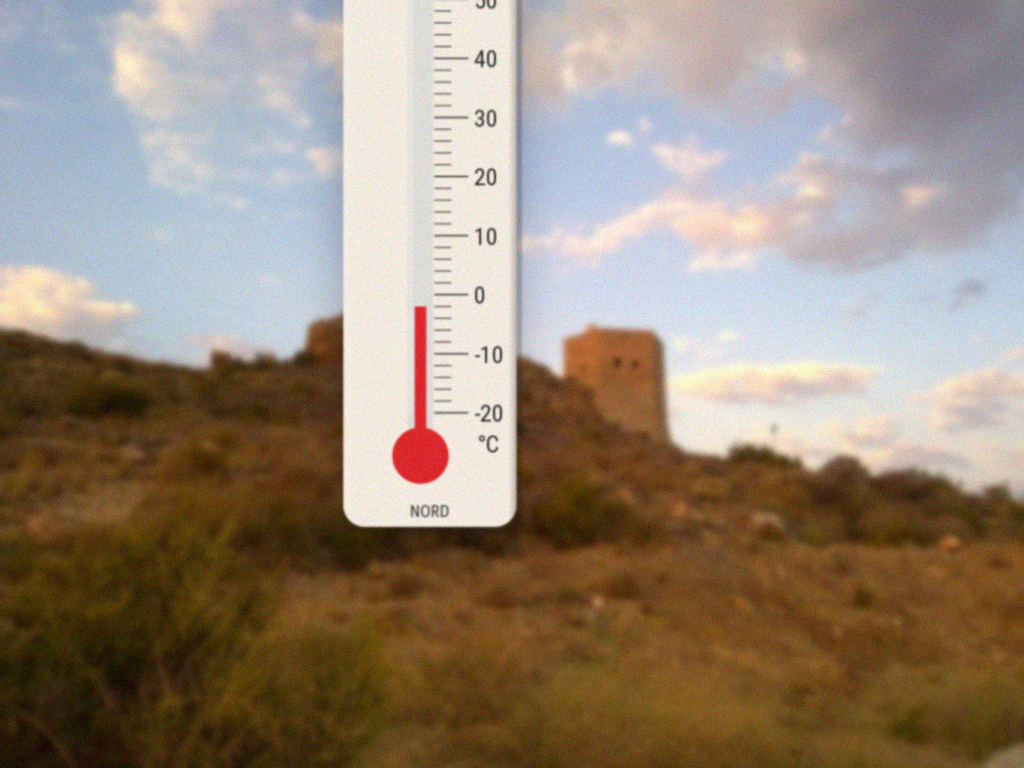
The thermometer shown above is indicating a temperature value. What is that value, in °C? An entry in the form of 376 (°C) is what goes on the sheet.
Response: -2 (°C)
